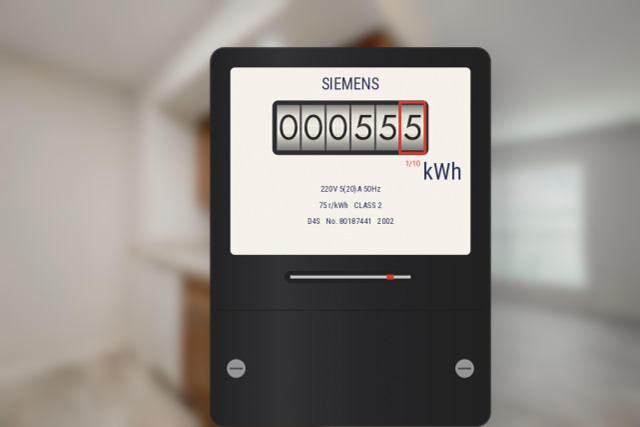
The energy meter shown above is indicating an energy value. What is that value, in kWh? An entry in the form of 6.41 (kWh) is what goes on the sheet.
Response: 55.5 (kWh)
